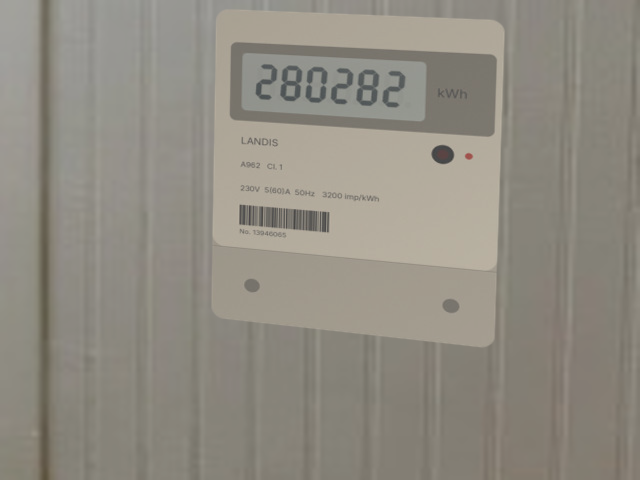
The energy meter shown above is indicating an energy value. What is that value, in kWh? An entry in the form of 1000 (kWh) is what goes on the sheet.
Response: 280282 (kWh)
